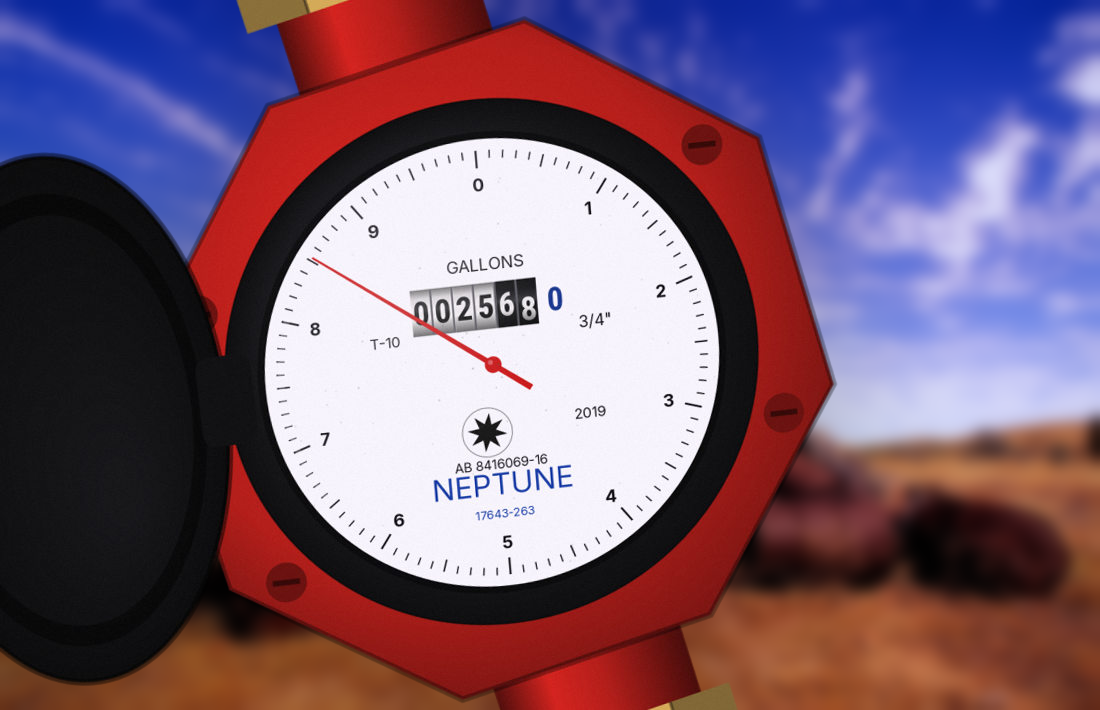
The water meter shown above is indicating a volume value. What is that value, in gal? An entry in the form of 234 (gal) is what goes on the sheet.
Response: 25678.5 (gal)
